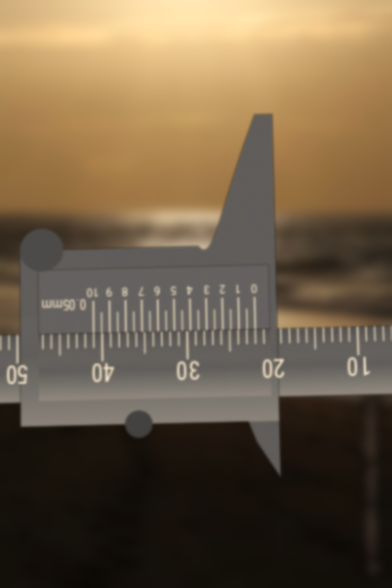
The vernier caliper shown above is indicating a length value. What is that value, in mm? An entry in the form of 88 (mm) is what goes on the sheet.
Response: 22.0 (mm)
